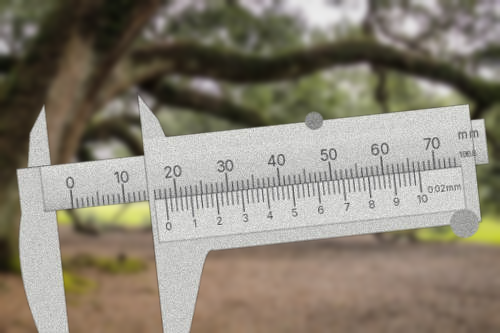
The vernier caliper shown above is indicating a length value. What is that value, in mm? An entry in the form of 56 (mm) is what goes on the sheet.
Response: 18.0 (mm)
